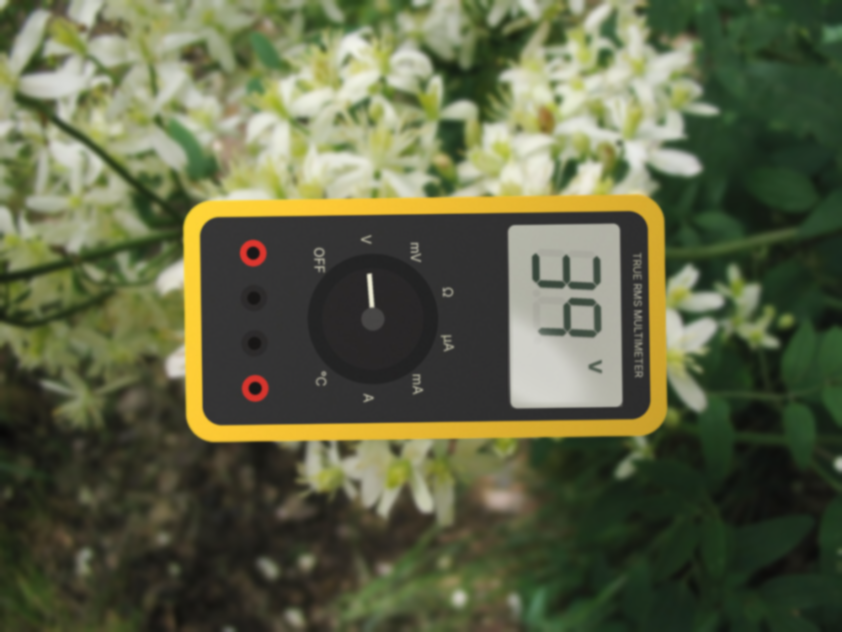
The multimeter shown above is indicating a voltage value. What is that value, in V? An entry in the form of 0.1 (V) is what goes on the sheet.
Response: 39 (V)
